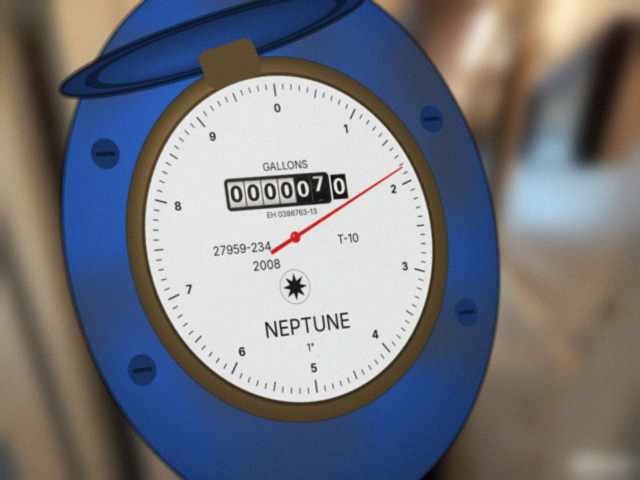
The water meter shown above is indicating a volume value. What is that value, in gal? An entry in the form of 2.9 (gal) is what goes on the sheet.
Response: 71.8 (gal)
